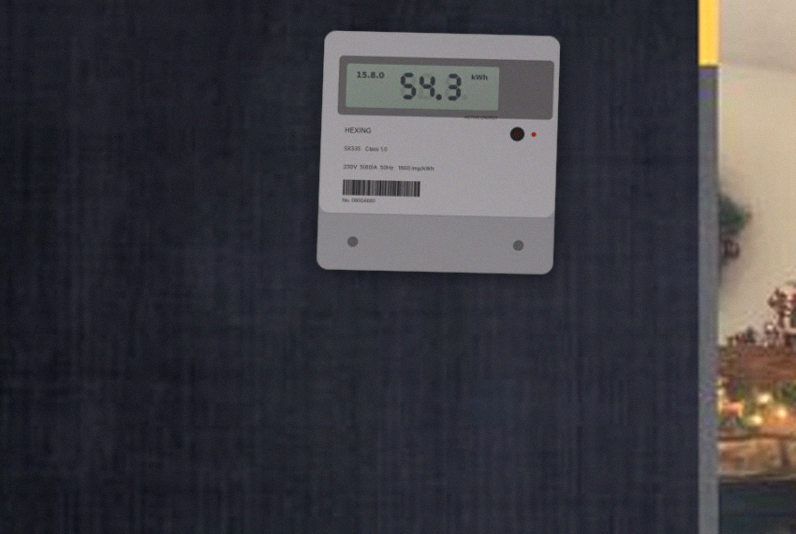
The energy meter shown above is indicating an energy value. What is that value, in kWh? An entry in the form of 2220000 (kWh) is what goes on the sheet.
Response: 54.3 (kWh)
